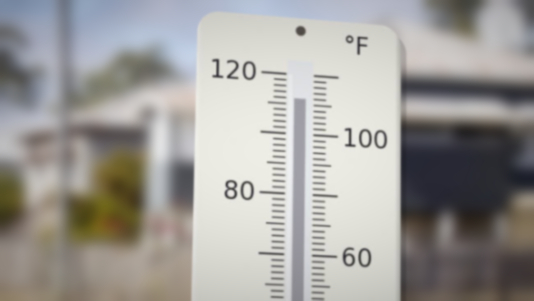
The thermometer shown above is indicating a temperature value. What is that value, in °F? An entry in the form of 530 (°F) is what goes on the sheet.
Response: 112 (°F)
